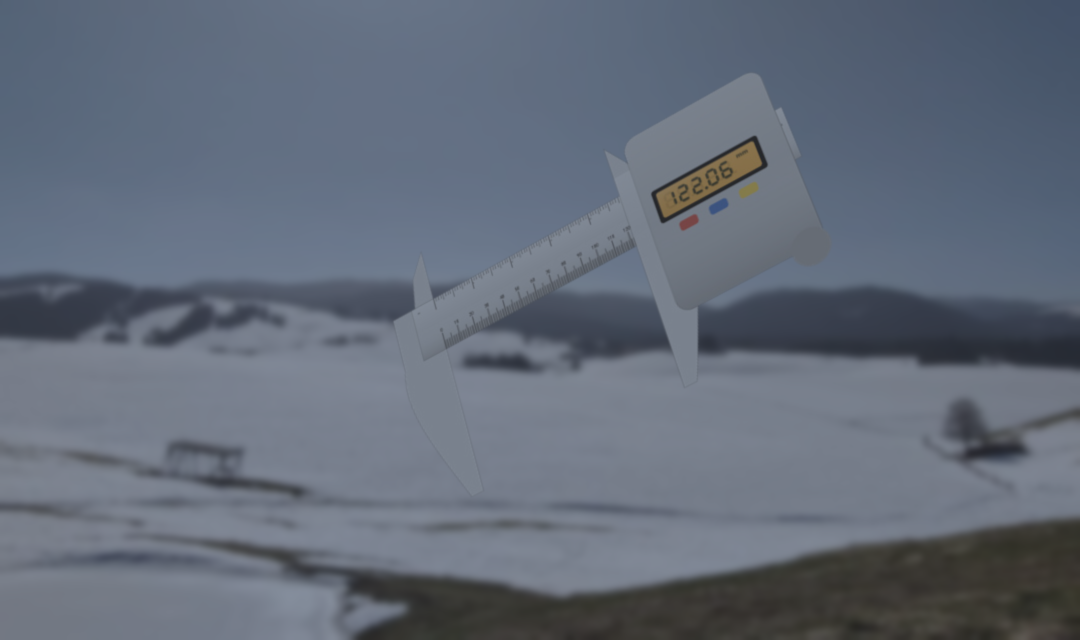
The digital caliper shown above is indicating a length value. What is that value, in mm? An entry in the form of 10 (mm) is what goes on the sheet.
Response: 122.06 (mm)
